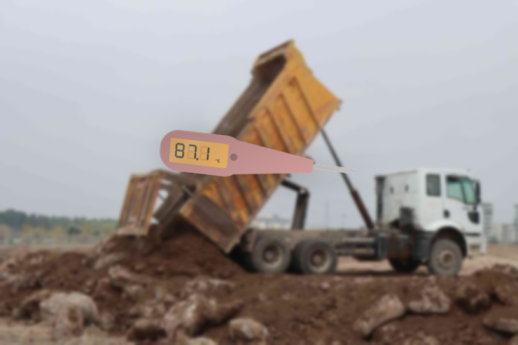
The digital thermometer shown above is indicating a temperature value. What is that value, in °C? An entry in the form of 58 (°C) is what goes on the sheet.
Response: 87.1 (°C)
